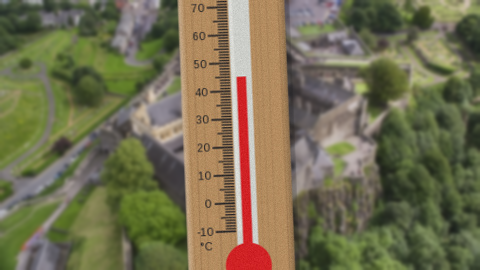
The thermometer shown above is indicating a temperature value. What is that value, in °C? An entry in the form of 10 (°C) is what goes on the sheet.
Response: 45 (°C)
